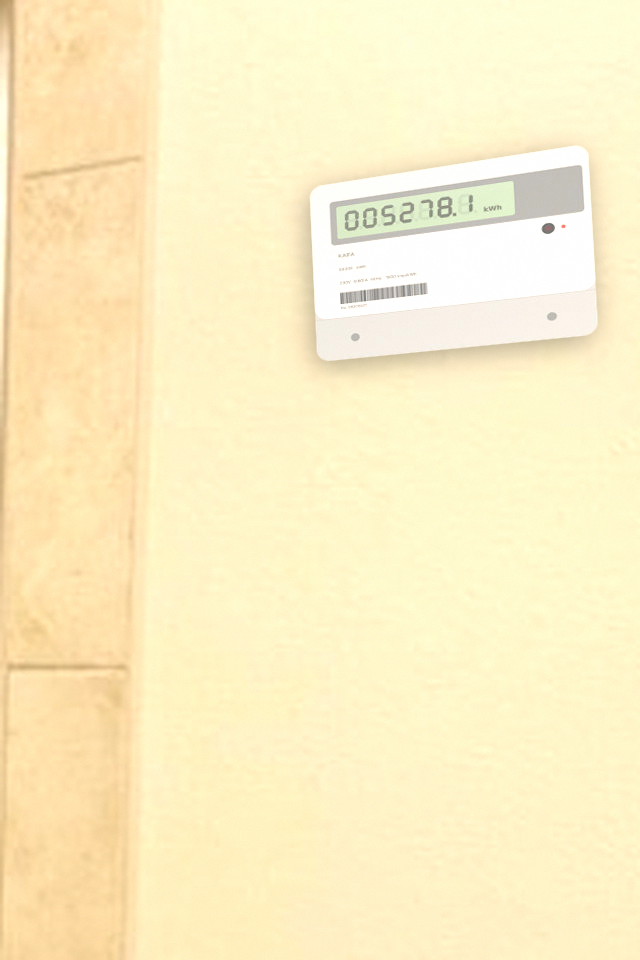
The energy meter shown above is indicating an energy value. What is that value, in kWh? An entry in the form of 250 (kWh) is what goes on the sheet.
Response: 5278.1 (kWh)
